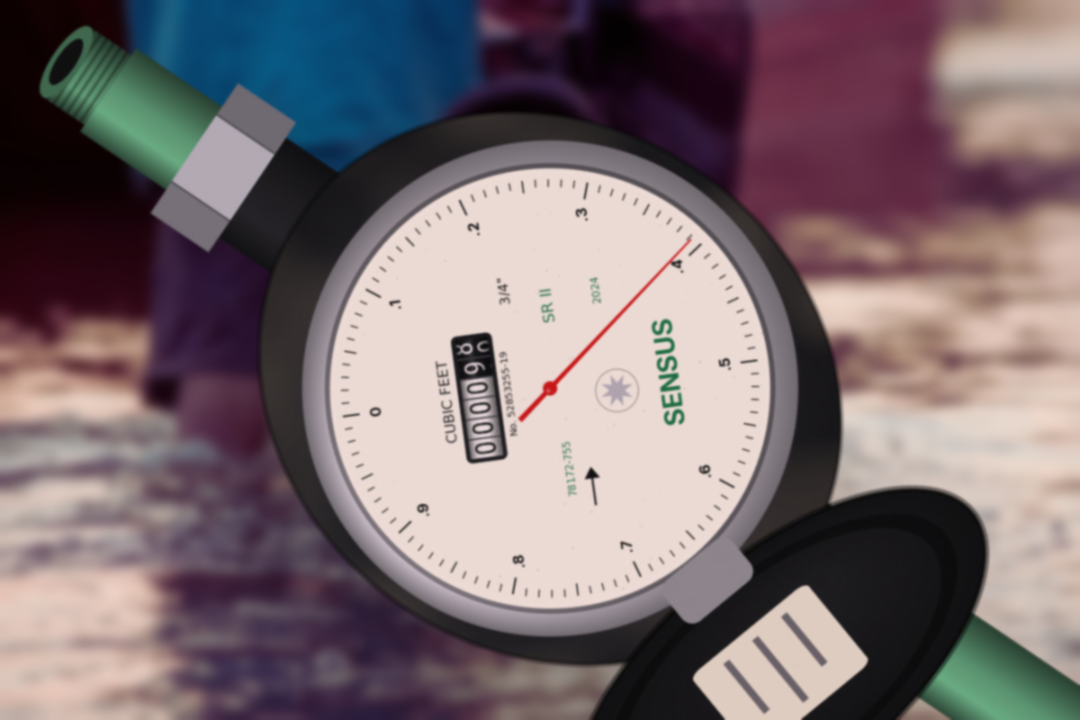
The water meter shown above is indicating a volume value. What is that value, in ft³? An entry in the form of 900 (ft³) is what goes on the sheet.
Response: 98.39 (ft³)
